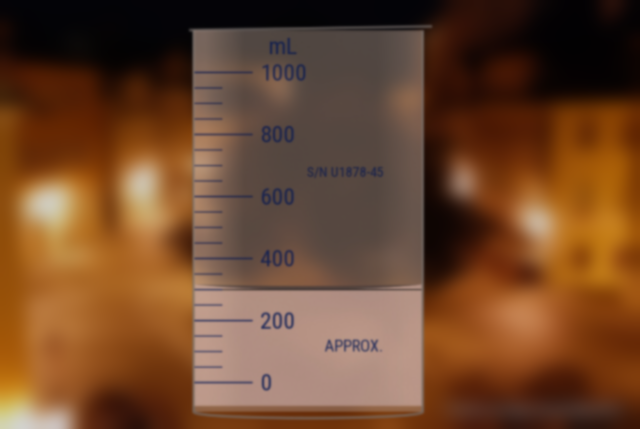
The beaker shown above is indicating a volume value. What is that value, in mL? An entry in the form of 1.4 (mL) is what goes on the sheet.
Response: 300 (mL)
